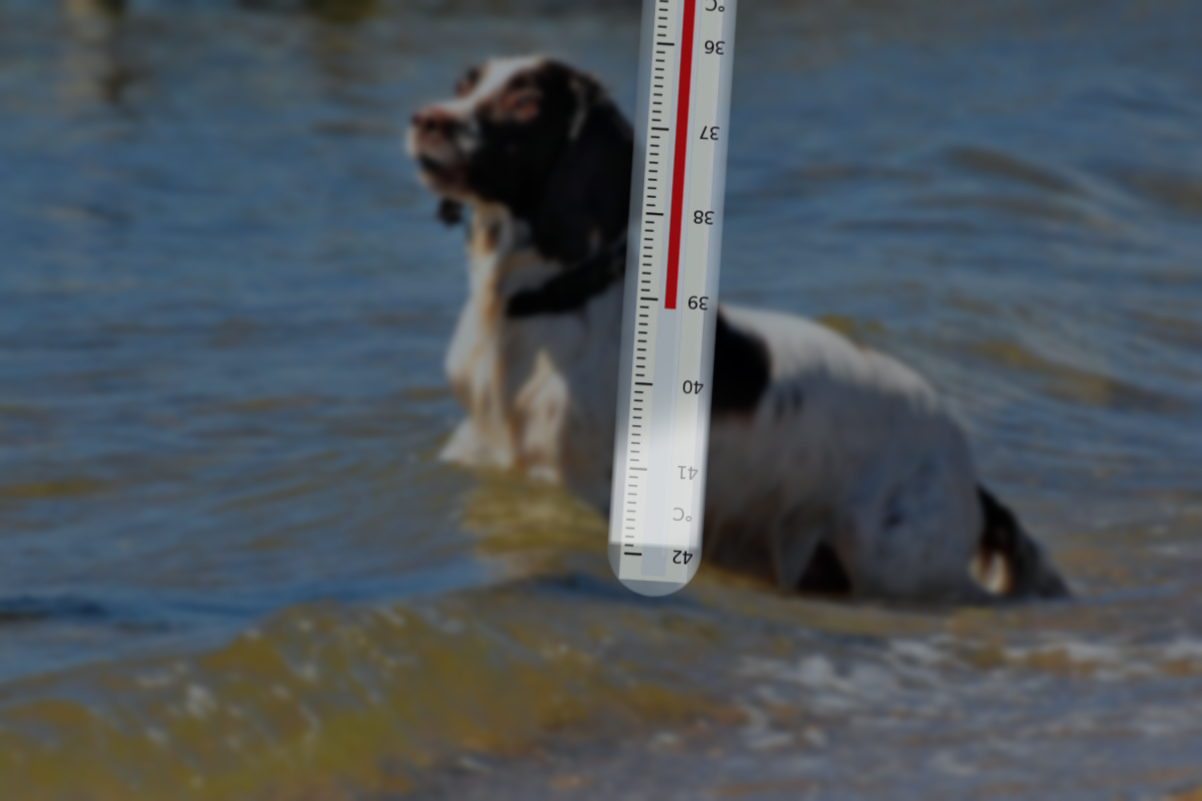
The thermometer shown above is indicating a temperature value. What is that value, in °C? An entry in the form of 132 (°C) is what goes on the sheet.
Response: 39.1 (°C)
